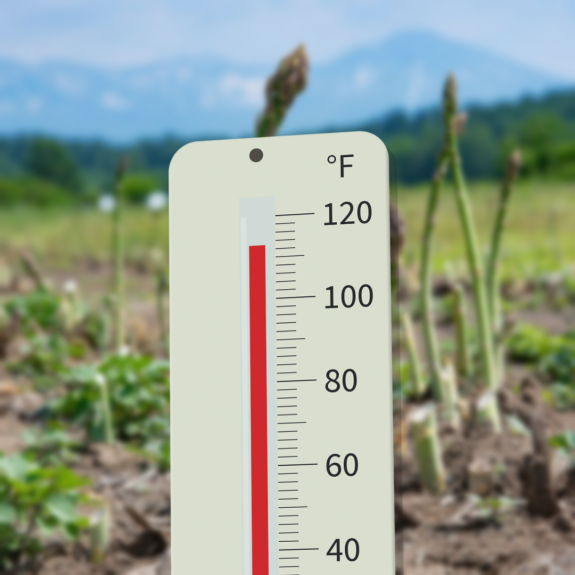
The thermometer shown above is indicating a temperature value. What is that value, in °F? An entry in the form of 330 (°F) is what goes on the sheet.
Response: 113 (°F)
